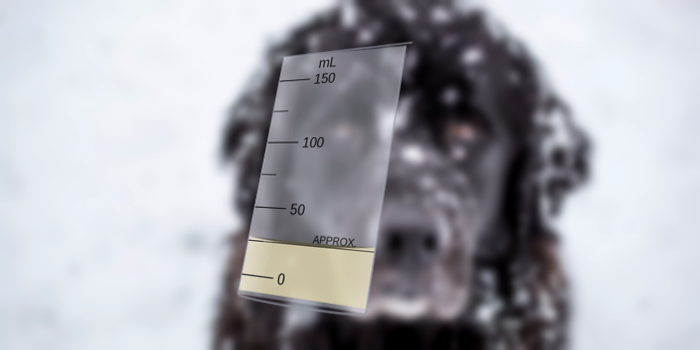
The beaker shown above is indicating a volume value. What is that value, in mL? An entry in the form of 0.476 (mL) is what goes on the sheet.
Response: 25 (mL)
